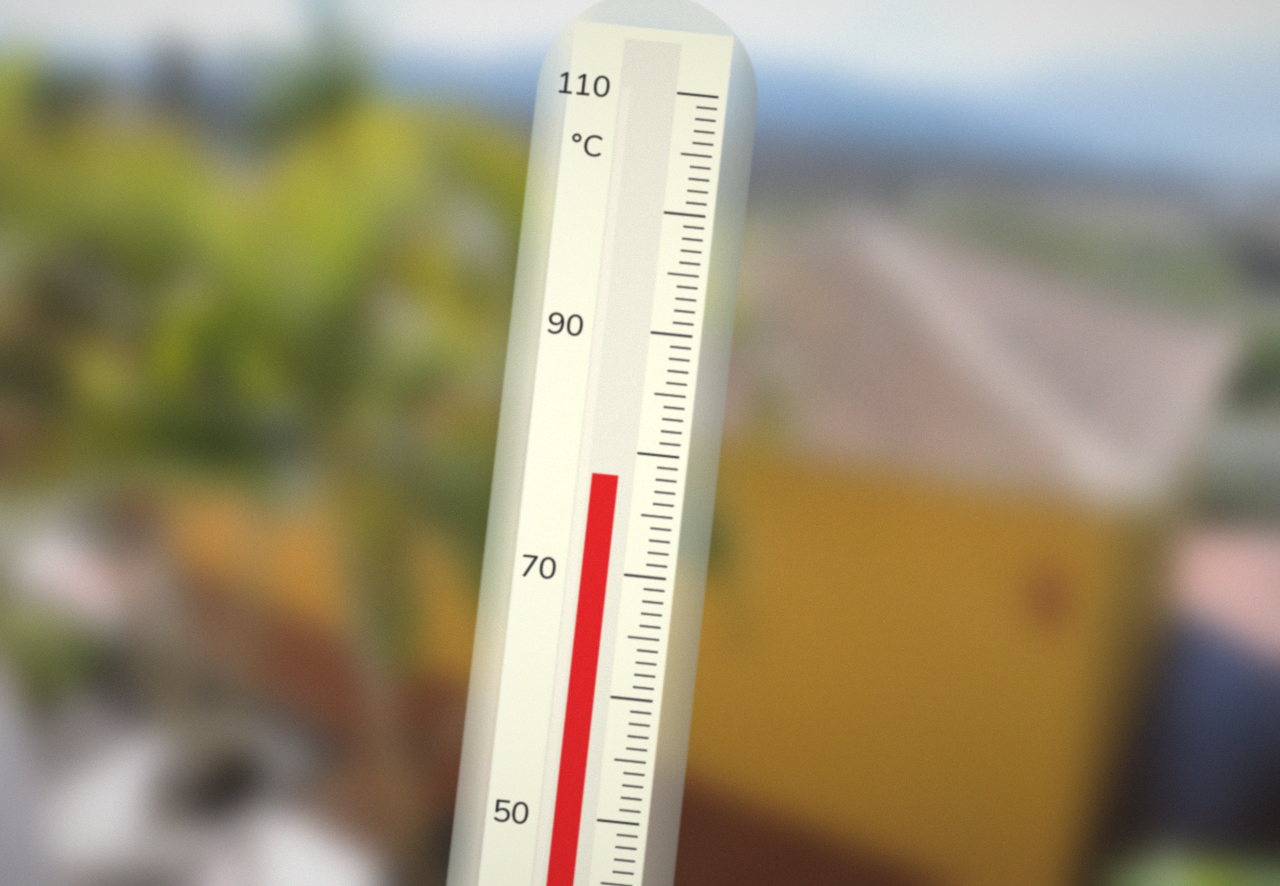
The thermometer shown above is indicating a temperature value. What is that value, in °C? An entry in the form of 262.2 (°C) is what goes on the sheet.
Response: 78 (°C)
